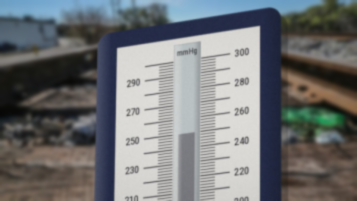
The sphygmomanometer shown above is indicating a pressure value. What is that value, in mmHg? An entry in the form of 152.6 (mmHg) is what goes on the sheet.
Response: 250 (mmHg)
